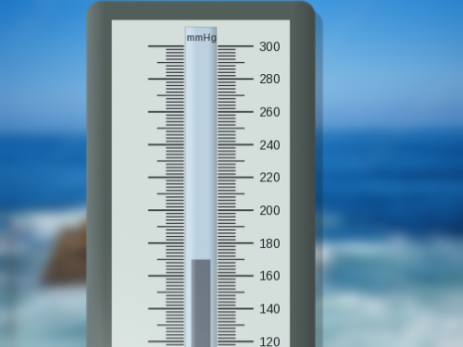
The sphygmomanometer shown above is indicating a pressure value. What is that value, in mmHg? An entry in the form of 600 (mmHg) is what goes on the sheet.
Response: 170 (mmHg)
